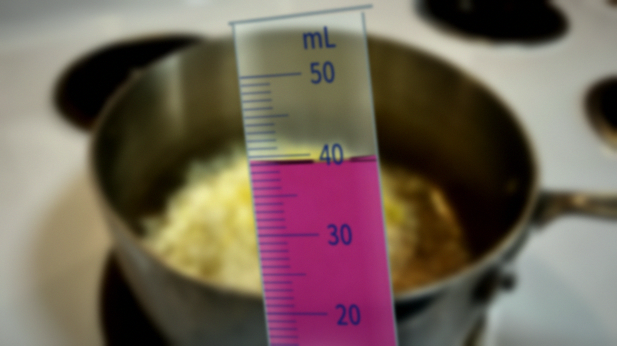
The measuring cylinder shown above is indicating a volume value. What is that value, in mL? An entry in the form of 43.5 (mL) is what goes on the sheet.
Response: 39 (mL)
